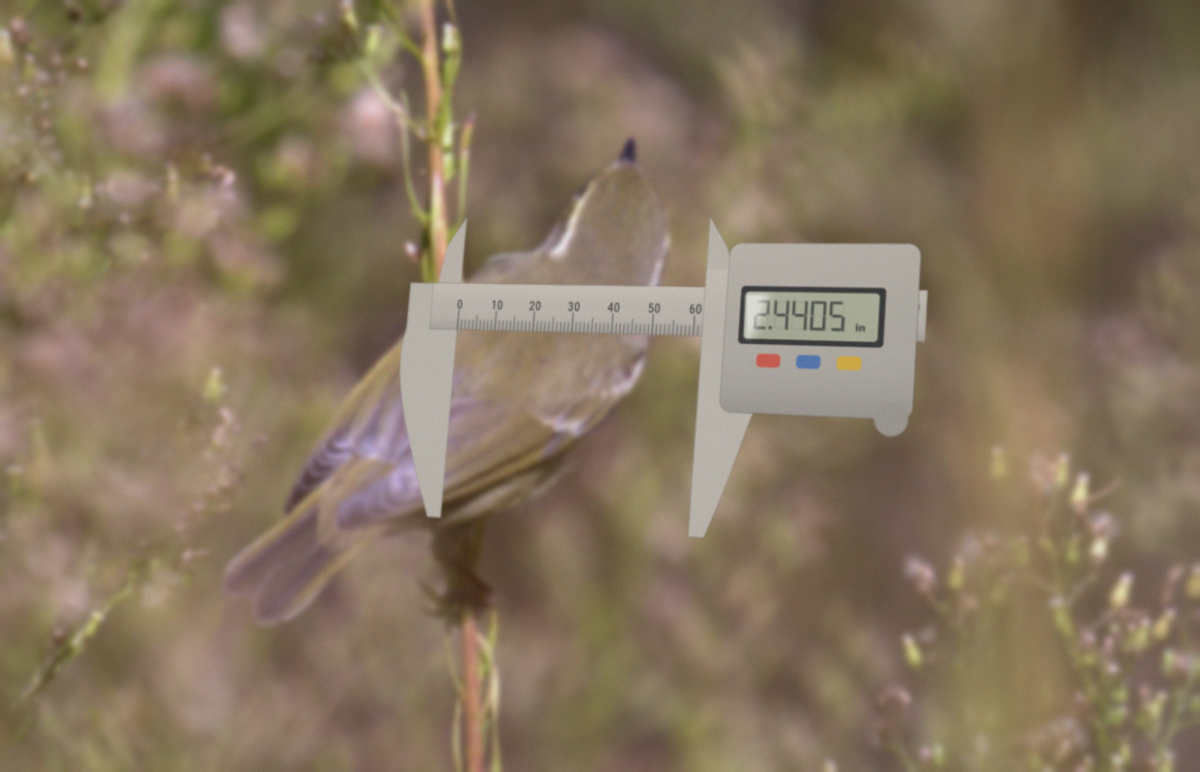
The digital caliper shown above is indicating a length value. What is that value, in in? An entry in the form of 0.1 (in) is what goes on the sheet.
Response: 2.4405 (in)
